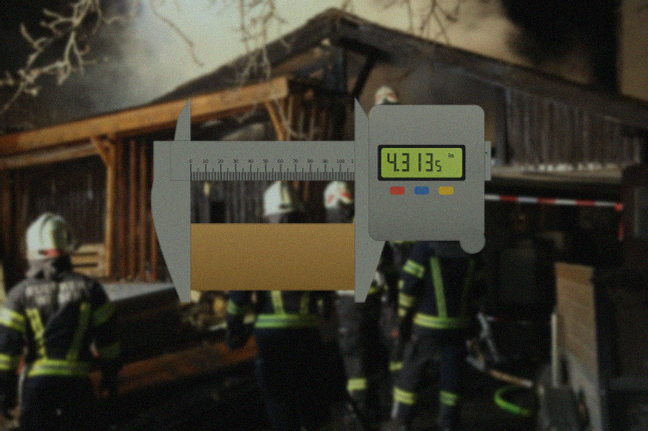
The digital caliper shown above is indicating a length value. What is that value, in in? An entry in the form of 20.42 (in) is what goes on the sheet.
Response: 4.3135 (in)
